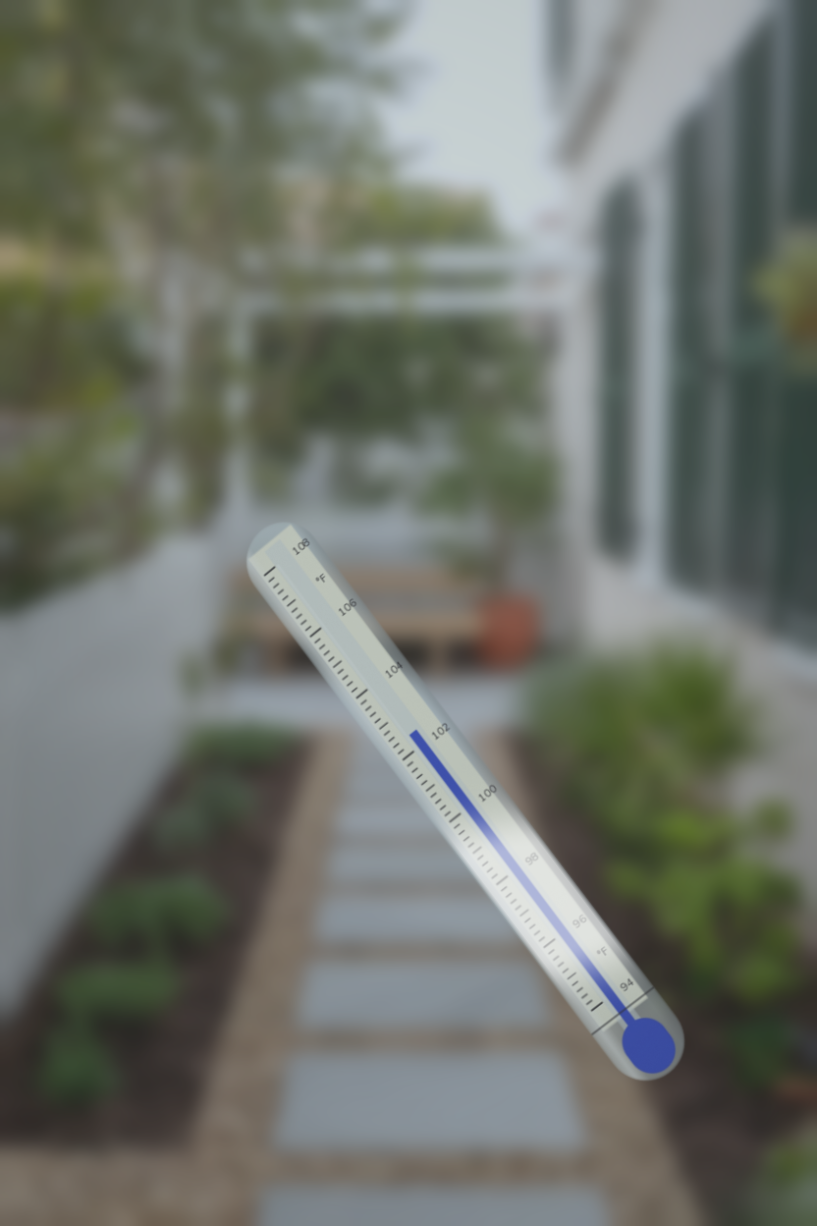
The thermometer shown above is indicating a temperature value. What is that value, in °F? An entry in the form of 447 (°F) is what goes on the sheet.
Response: 102.4 (°F)
